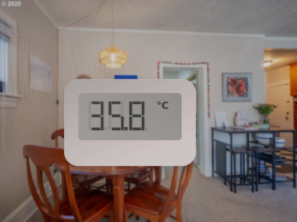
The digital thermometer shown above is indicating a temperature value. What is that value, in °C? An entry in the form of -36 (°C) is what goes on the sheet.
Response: 35.8 (°C)
